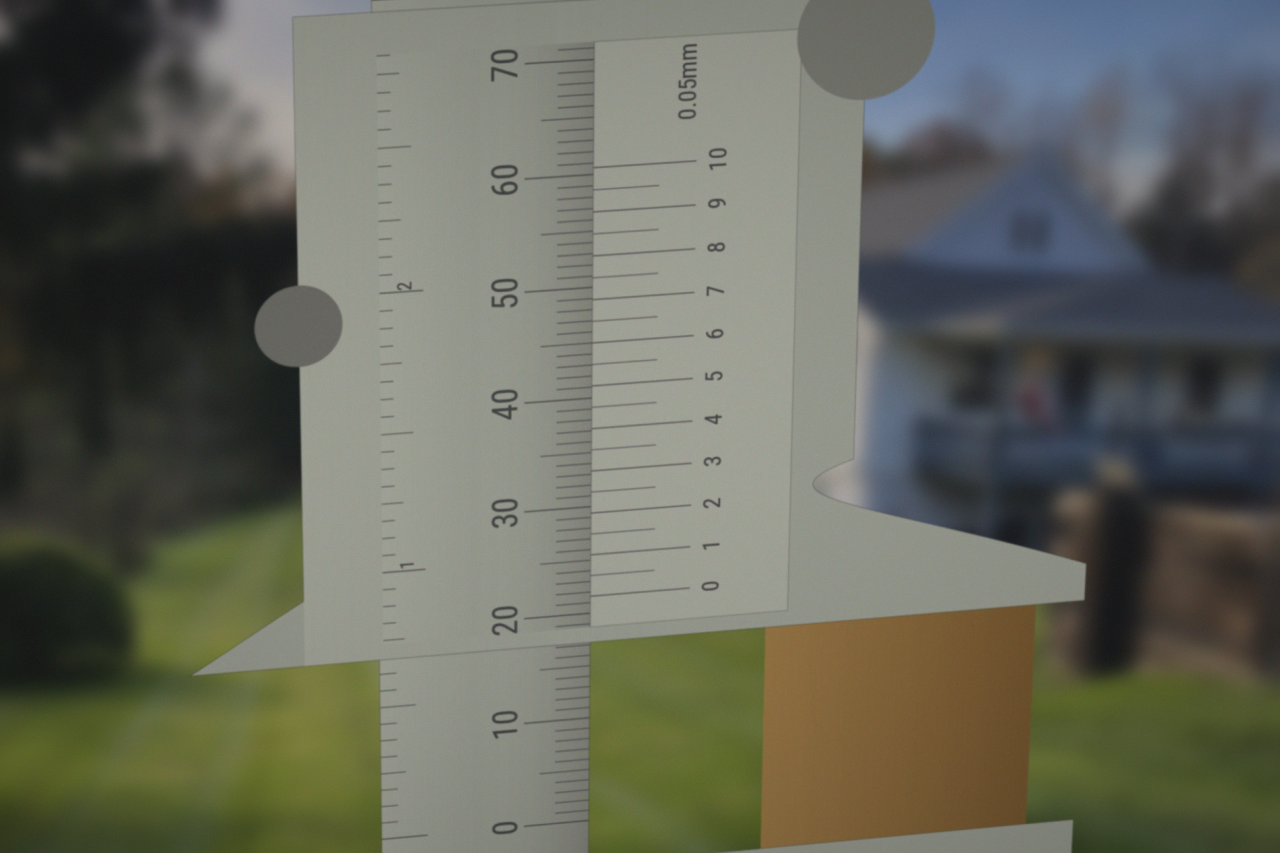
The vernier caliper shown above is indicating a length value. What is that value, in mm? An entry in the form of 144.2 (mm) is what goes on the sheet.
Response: 21.6 (mm)
